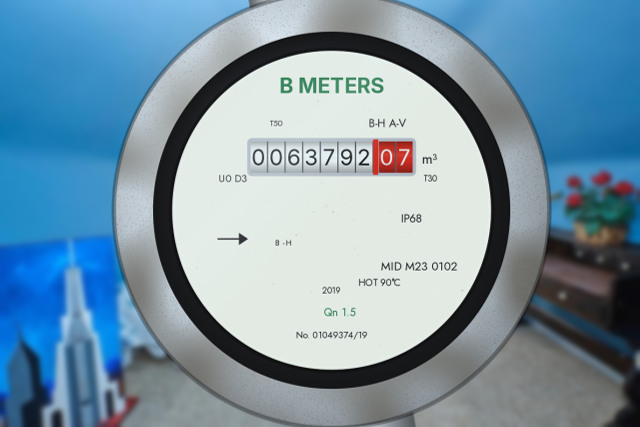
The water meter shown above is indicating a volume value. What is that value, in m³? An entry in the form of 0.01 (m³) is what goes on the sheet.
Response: 63792.07 (m³)
